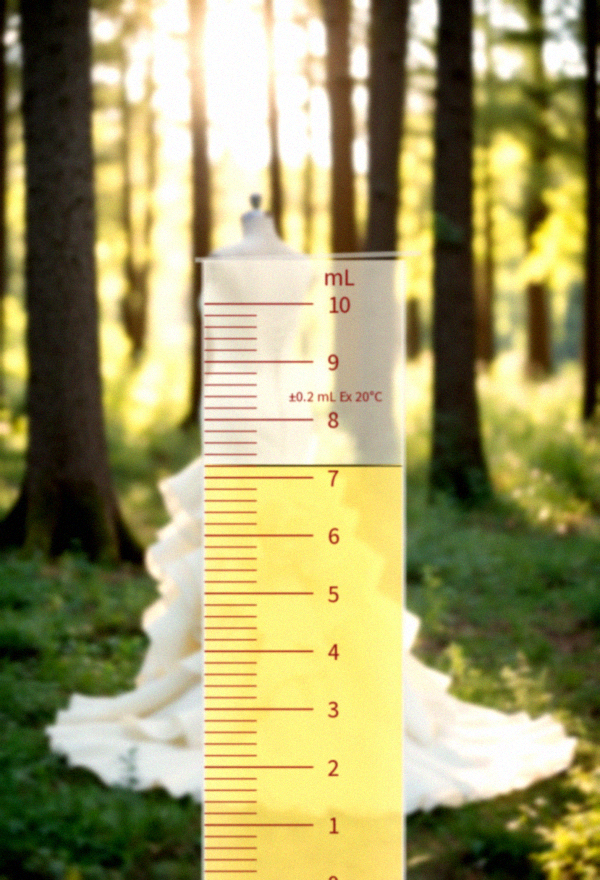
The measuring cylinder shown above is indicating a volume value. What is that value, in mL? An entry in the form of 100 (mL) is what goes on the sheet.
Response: 7.2 (mL)
